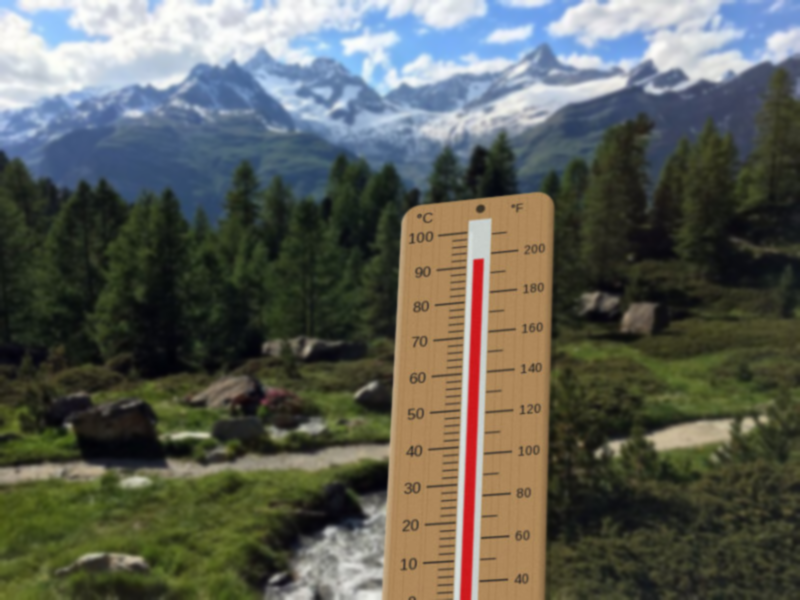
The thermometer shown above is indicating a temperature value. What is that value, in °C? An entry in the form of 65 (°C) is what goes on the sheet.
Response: 92 (°C)
